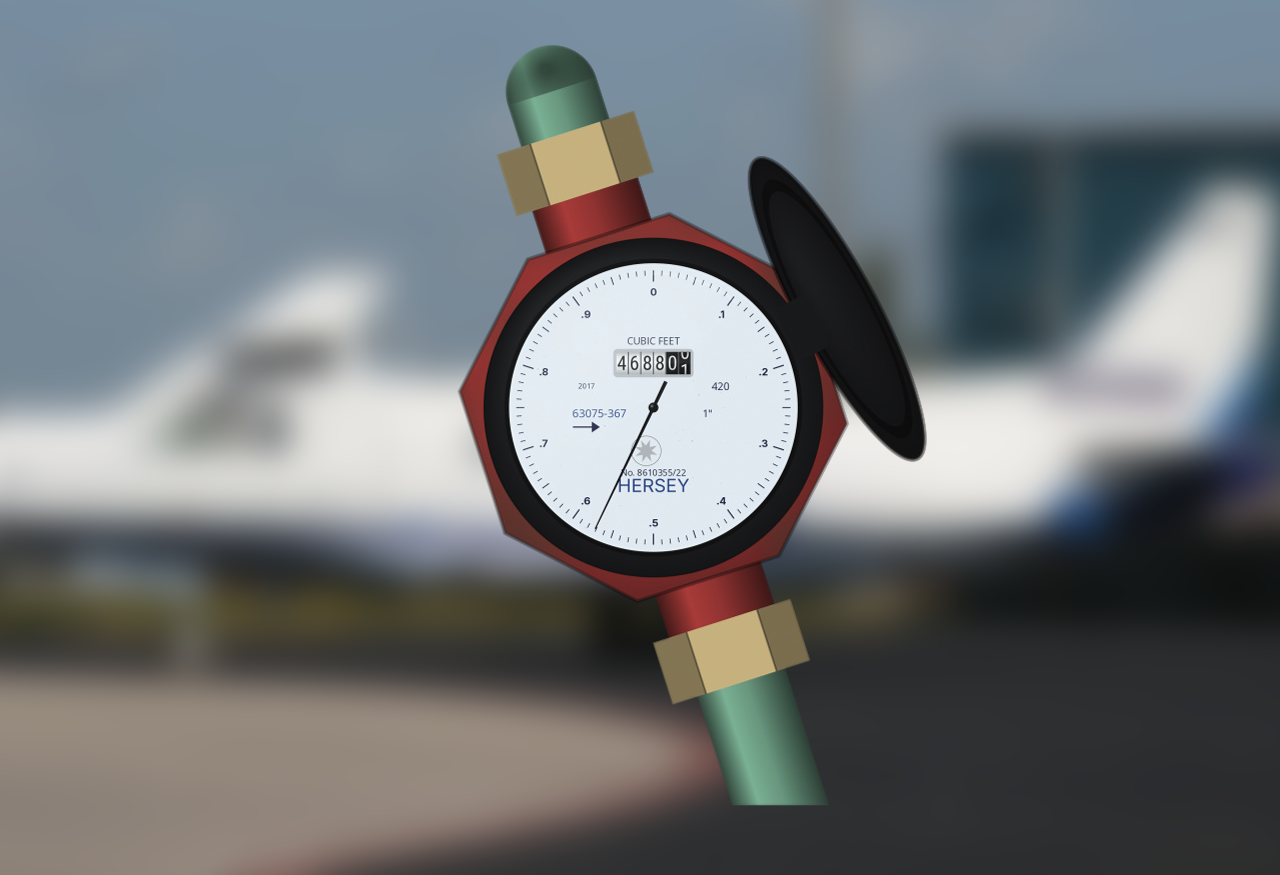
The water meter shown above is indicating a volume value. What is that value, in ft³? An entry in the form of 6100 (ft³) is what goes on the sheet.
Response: 468800.57 (ft³)
